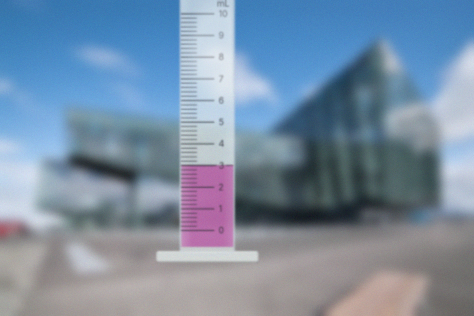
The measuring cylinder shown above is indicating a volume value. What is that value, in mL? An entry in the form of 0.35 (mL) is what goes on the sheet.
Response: 3 (mL)
